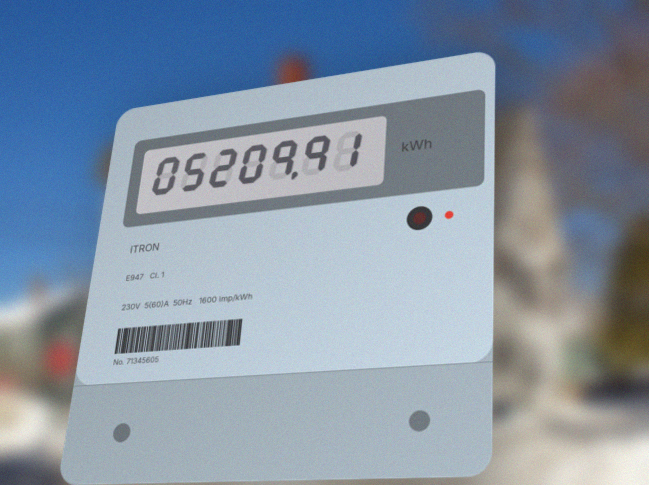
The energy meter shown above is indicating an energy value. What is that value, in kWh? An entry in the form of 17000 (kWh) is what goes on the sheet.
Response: 5209.91 (kWh)
